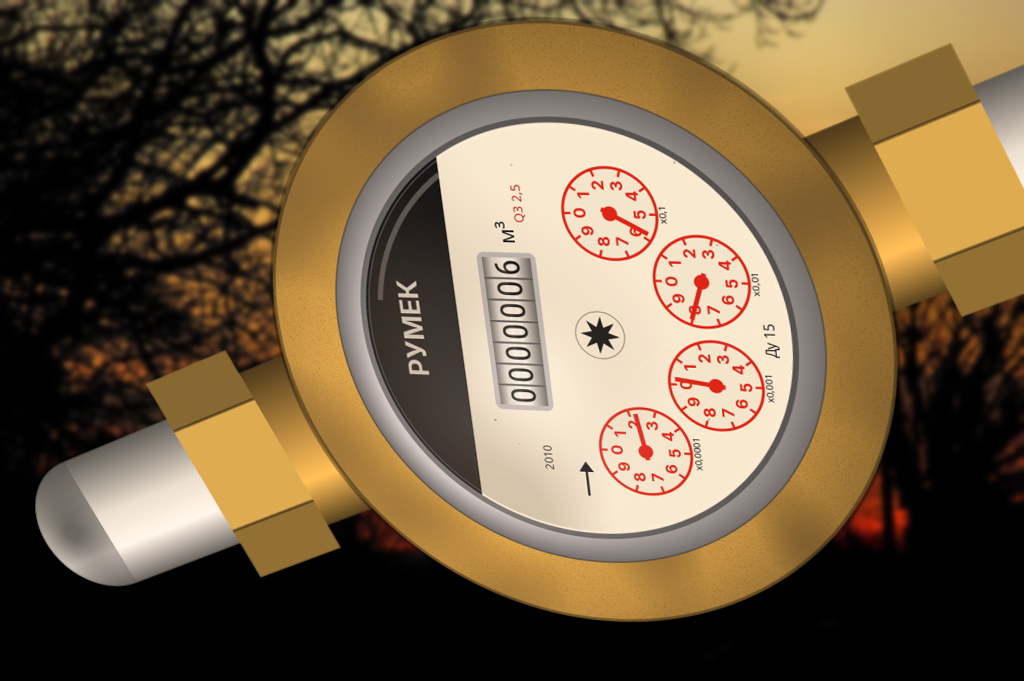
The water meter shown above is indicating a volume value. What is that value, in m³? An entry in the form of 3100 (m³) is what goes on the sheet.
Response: 6.5802 (m³)
